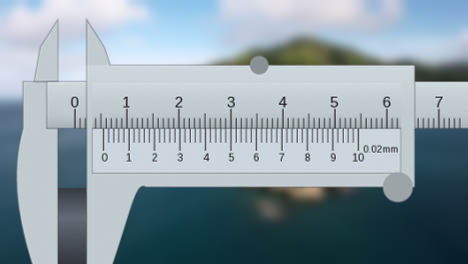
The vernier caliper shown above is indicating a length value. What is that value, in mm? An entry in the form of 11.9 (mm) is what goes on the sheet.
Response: 5.5 (mm)
